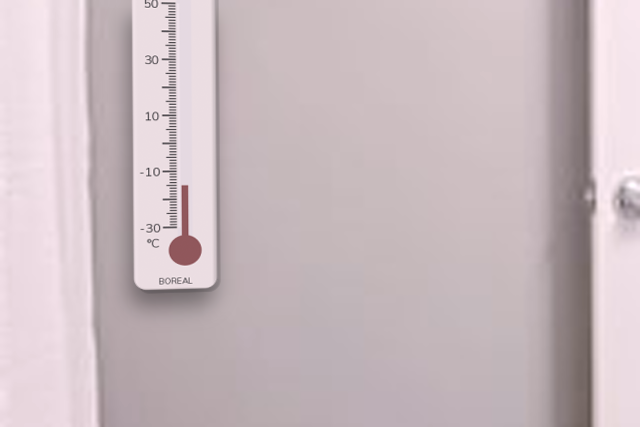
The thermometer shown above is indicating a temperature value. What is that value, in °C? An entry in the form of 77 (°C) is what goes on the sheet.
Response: -15 (°C)
